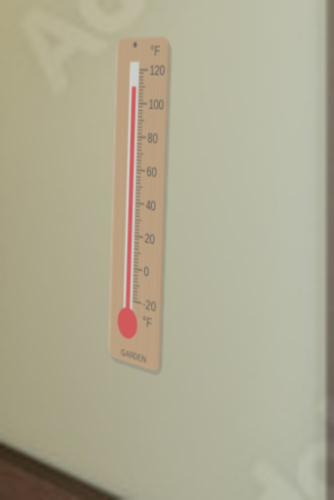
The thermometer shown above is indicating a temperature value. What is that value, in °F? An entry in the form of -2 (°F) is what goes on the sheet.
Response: 110 (°F)
